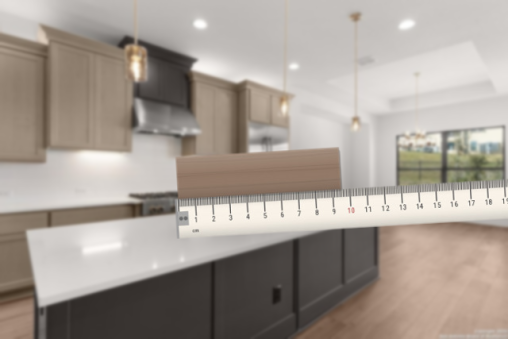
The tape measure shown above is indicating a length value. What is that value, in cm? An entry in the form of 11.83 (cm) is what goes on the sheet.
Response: 9.5 (cm)
